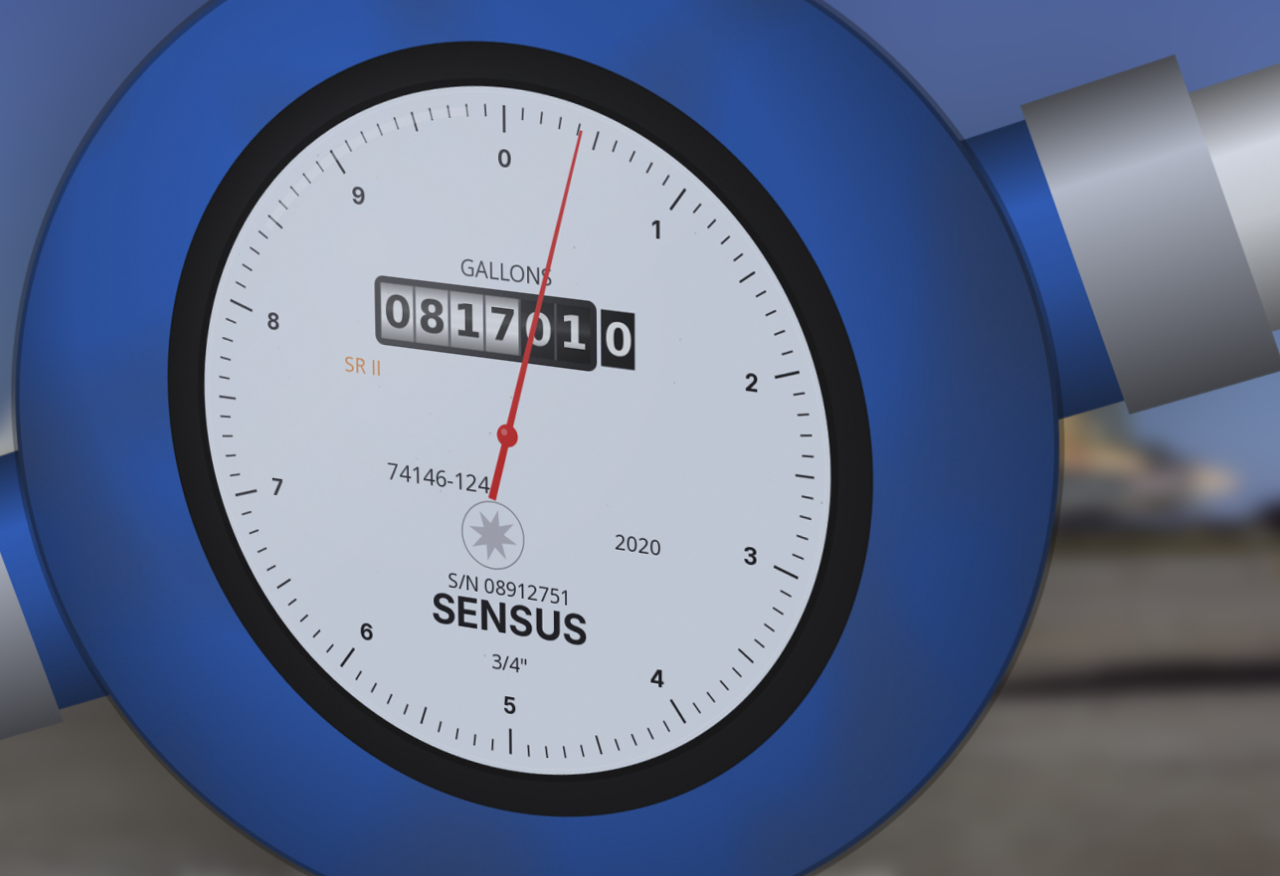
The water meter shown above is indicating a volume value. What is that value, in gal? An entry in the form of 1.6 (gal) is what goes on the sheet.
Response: 817010.4 (gal)
